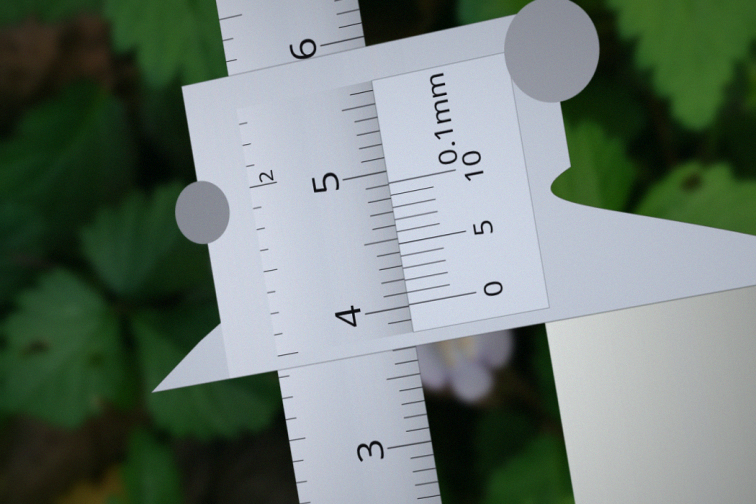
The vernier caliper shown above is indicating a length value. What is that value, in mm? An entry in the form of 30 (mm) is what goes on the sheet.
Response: 40.1 (mm)
